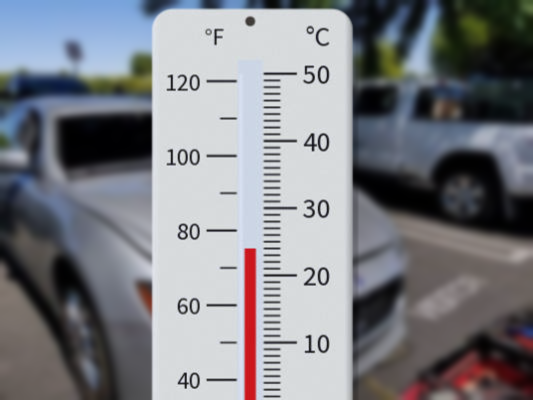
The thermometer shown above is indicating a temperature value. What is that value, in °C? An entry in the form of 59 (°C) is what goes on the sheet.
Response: 24 (°C)
